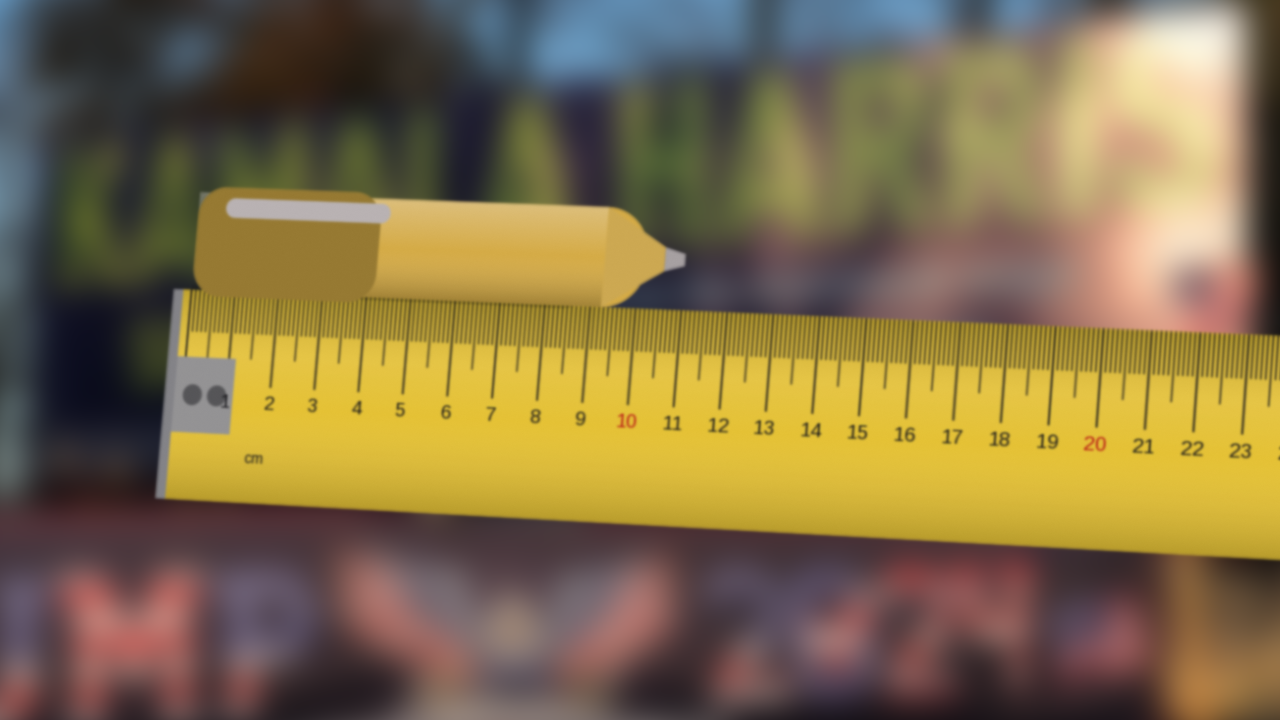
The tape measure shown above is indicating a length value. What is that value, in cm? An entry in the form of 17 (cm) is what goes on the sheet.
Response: 11 (cm)
